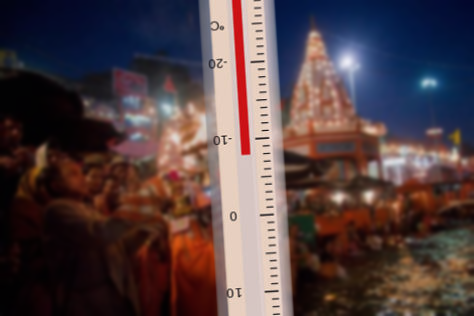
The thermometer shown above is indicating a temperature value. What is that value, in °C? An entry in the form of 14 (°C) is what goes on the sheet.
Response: -8 (°C)
